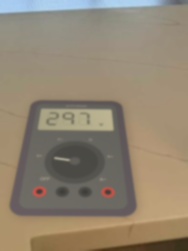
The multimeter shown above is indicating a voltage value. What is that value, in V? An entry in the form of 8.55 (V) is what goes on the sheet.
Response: 297 (V)
